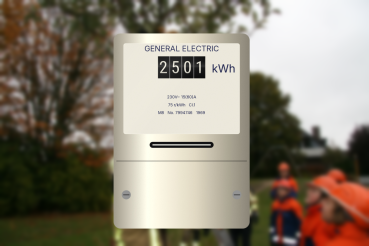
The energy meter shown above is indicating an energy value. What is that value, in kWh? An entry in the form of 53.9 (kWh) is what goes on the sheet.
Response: 2501 (kWh)
